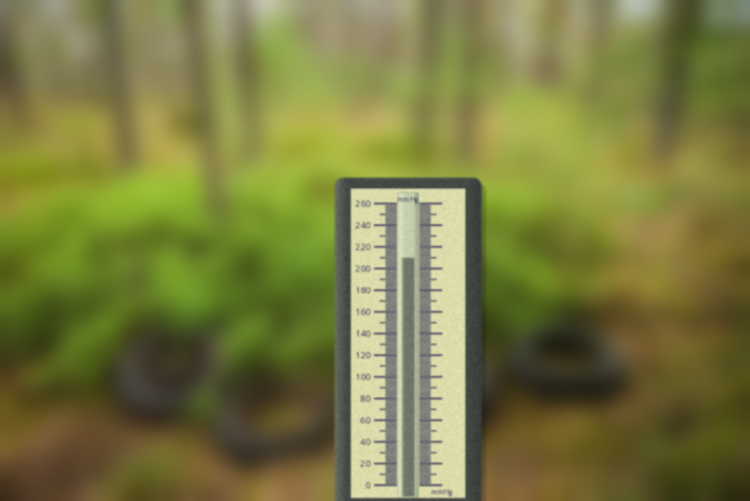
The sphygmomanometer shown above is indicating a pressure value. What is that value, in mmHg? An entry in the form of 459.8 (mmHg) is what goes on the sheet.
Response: 210 (mmHg)
